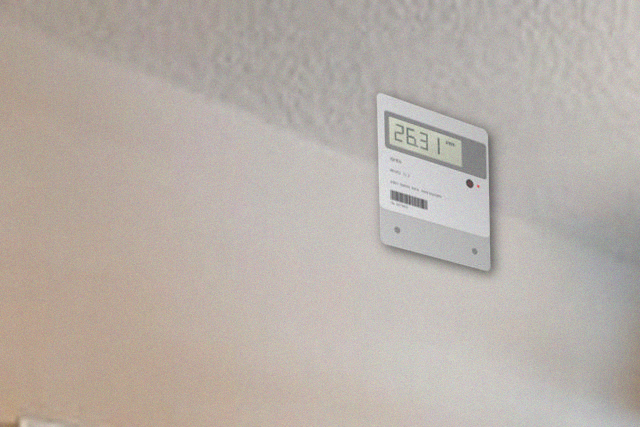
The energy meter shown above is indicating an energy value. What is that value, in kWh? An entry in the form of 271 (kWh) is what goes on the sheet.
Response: 26.31 (kWh)
